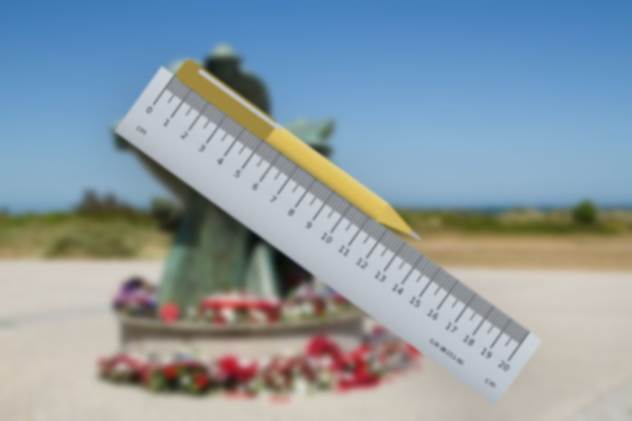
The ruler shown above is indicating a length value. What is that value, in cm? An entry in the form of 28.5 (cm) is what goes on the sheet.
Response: 13.5 (cm)
